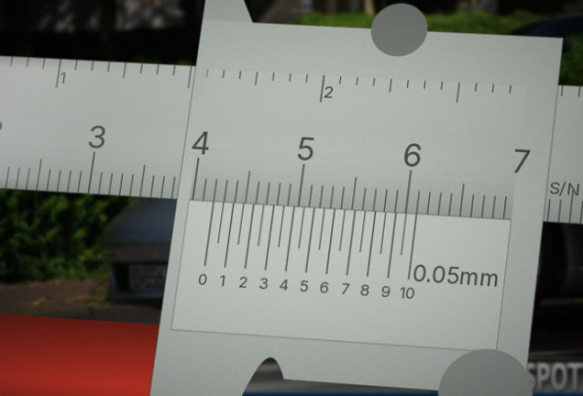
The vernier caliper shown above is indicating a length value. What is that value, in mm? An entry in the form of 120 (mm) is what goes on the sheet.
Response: 42.0 (mm)
